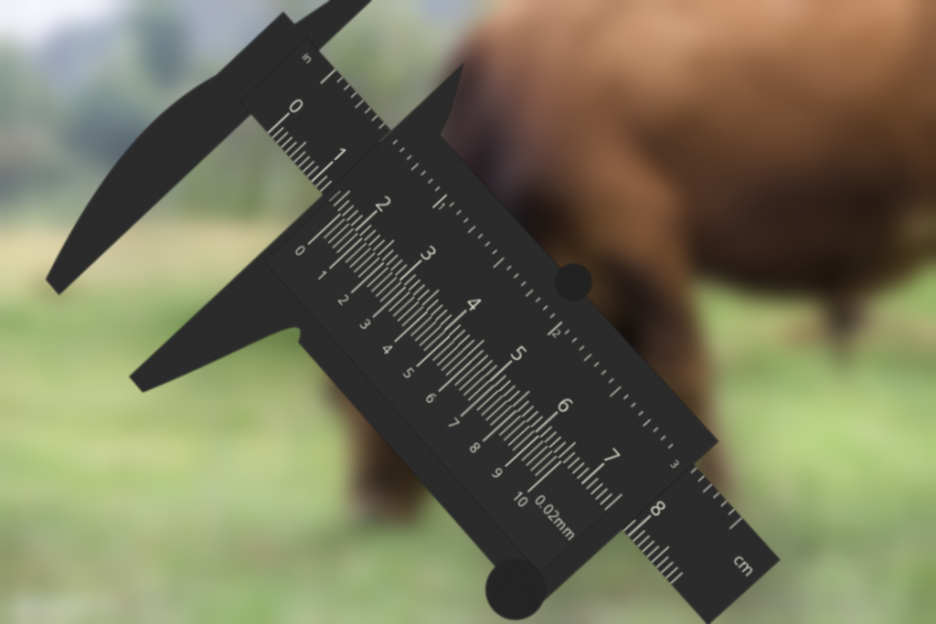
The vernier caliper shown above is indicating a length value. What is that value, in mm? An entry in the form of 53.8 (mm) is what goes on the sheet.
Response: 16.6 (mm)
